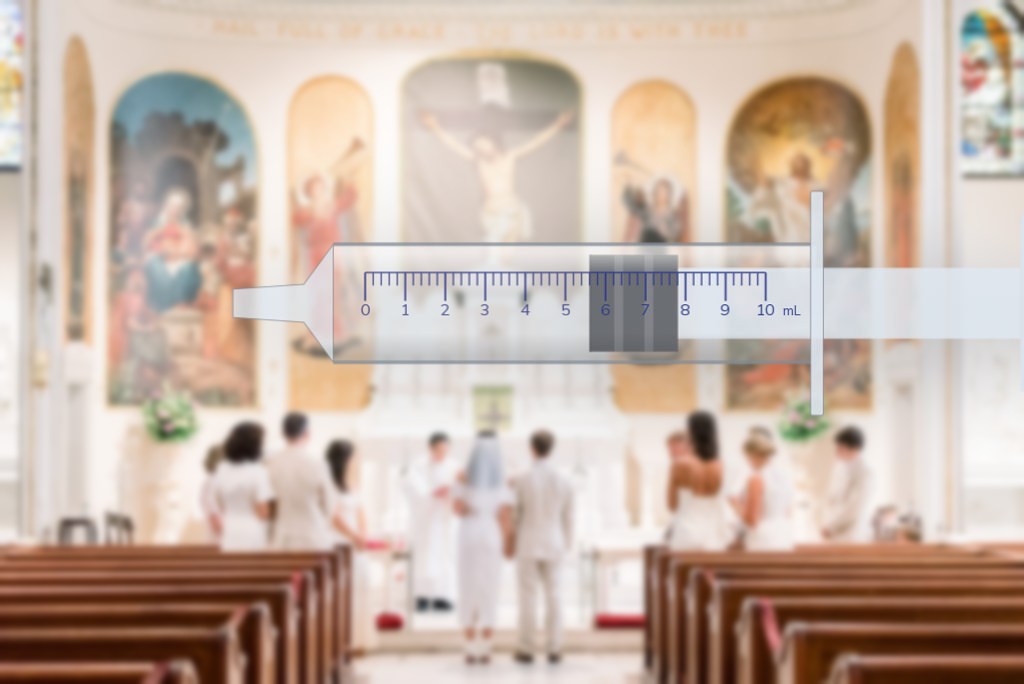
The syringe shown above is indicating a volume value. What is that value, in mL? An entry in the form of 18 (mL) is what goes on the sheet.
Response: 5.6 (mL)
